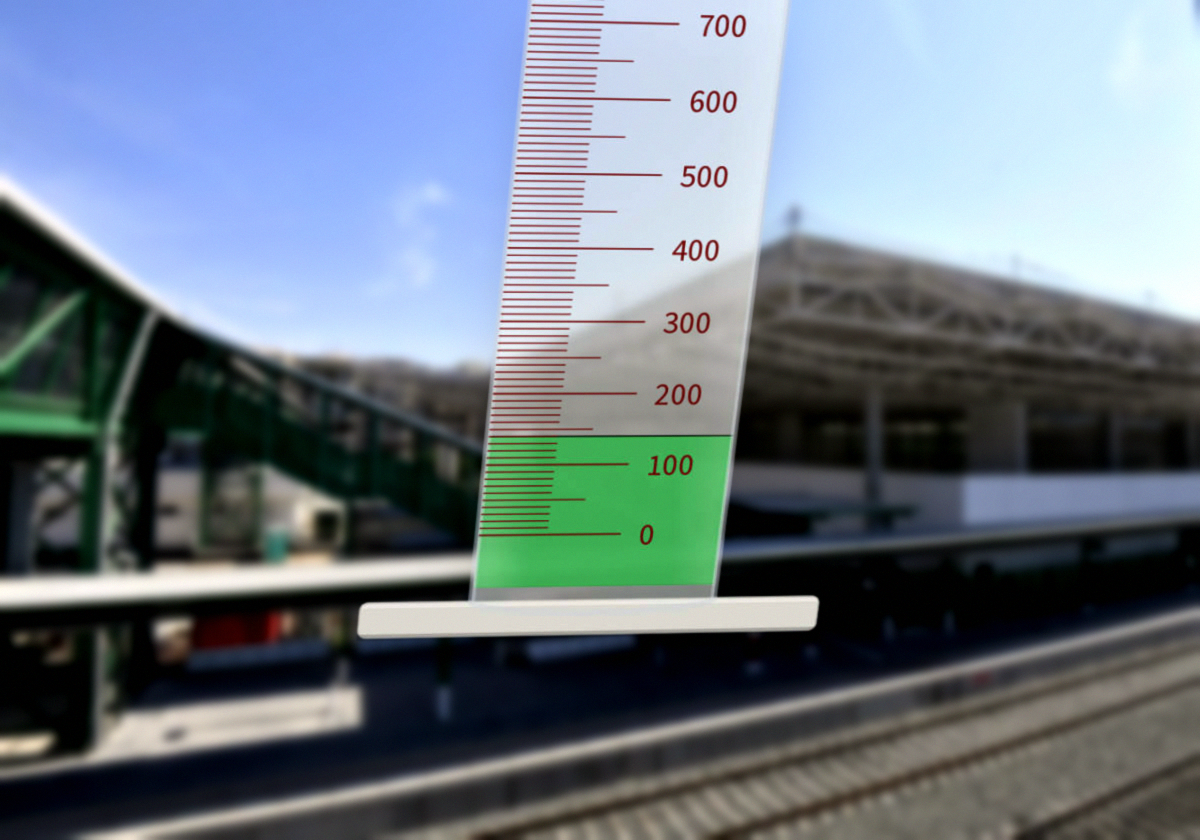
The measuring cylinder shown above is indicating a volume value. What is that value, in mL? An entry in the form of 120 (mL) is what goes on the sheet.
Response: 140 (mL)
